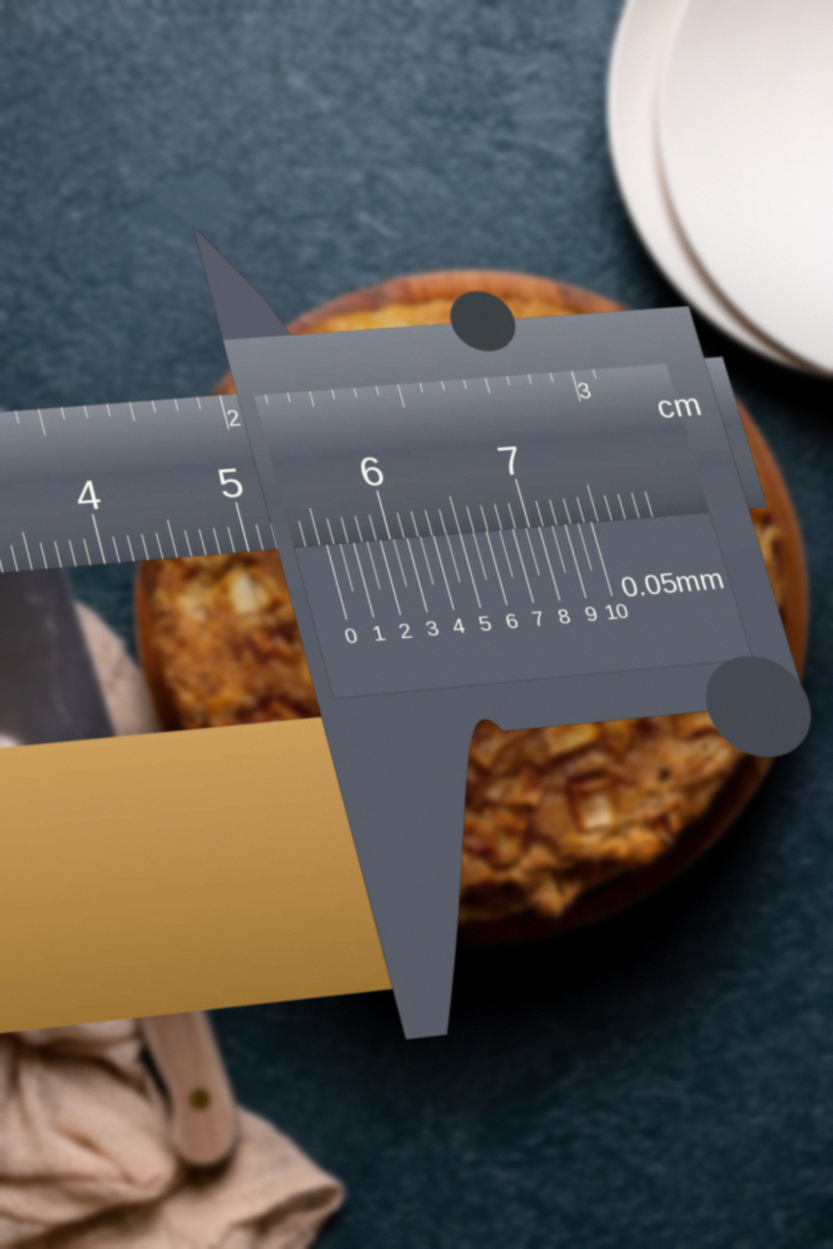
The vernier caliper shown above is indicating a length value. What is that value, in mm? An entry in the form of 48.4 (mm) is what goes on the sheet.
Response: 55.5 (mm)
